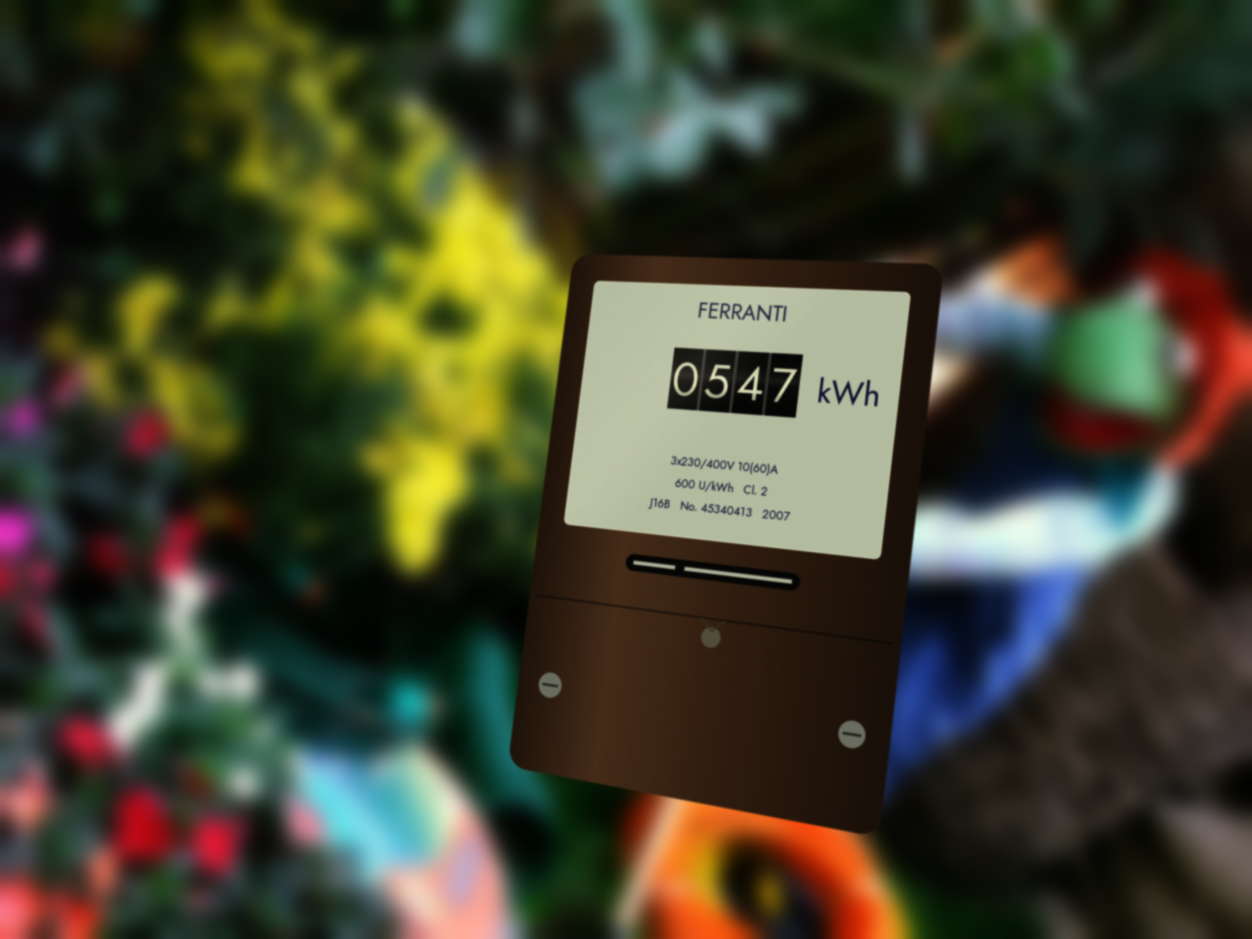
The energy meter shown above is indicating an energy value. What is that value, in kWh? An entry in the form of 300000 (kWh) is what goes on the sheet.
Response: 547 (kWh)
